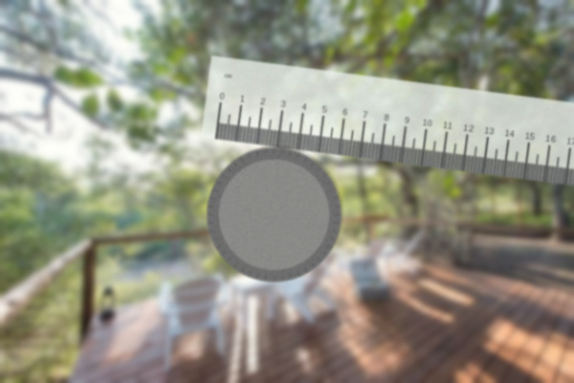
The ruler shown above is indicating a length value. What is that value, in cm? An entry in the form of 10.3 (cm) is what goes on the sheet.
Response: 6.5 (cm)
